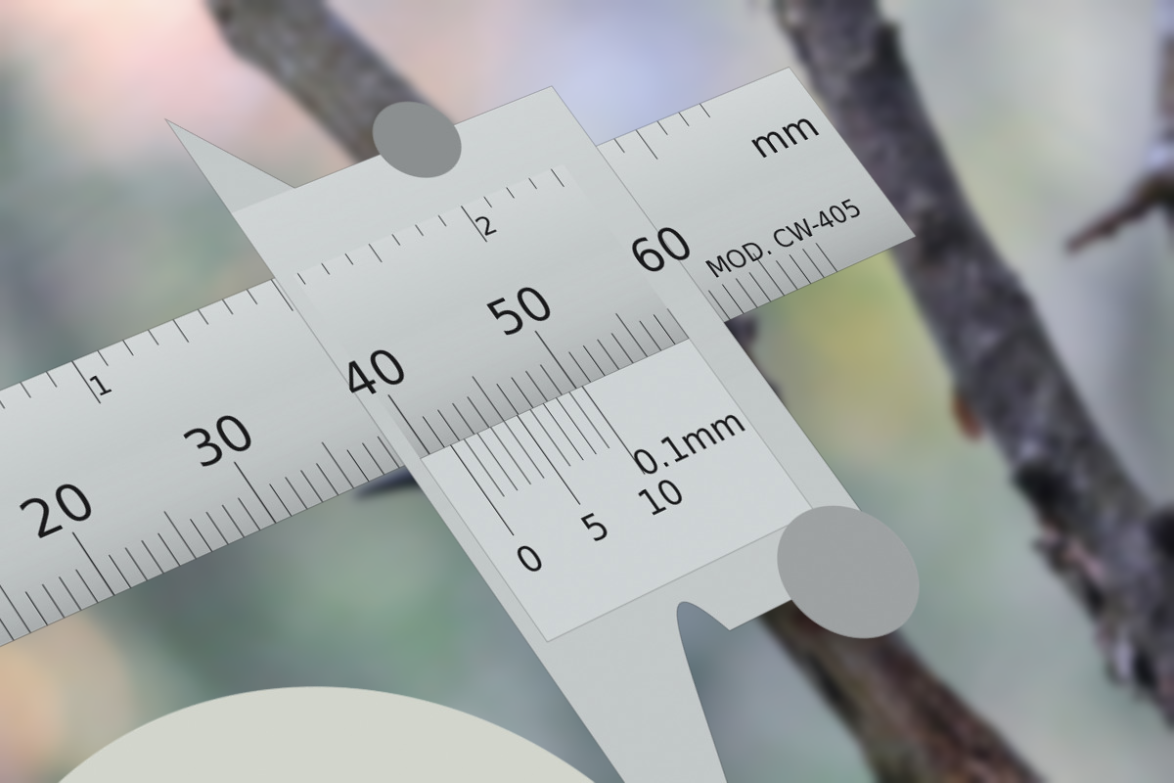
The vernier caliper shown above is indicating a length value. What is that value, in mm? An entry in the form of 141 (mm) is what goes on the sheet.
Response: 41.4 (mm)
